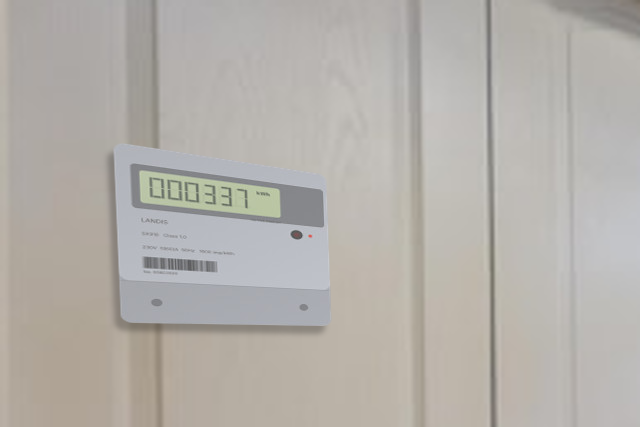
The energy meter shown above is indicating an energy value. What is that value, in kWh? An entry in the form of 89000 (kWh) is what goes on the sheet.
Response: 337 (kWh)
